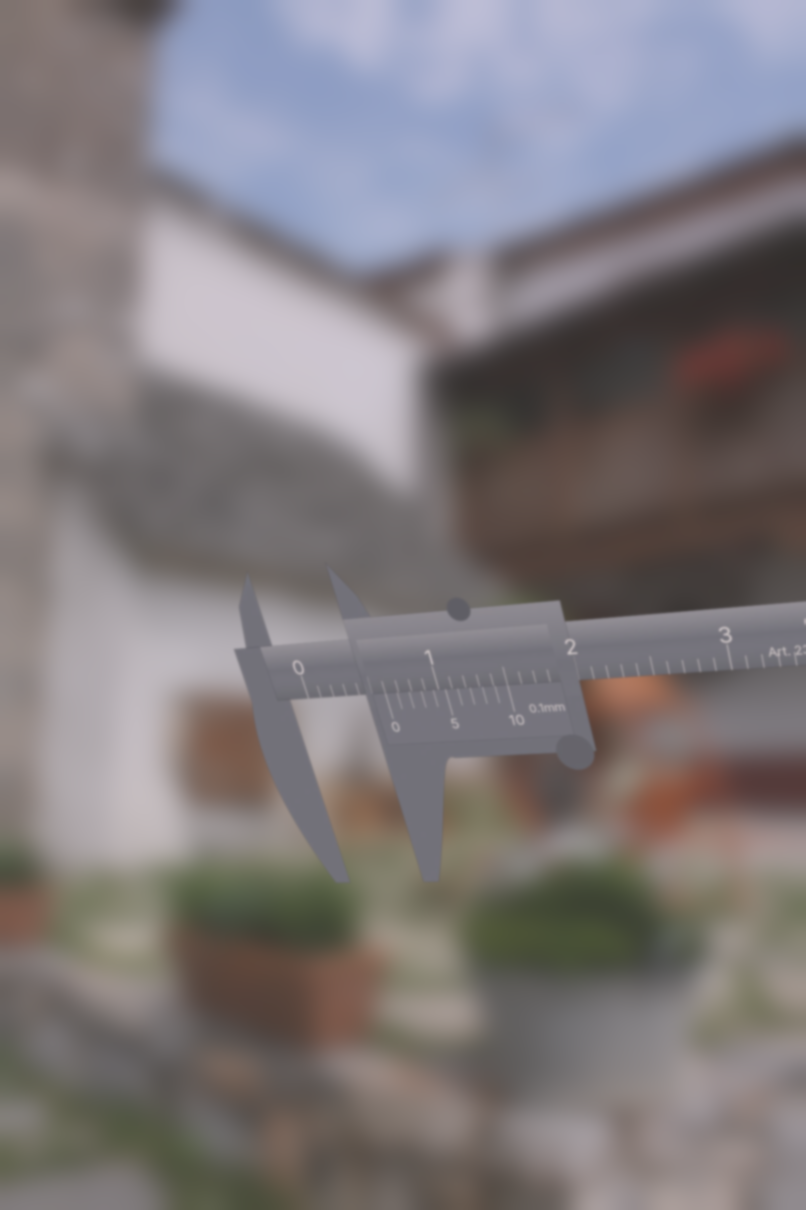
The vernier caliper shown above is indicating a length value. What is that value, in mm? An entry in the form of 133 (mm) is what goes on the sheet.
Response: 6.0 (mm)
